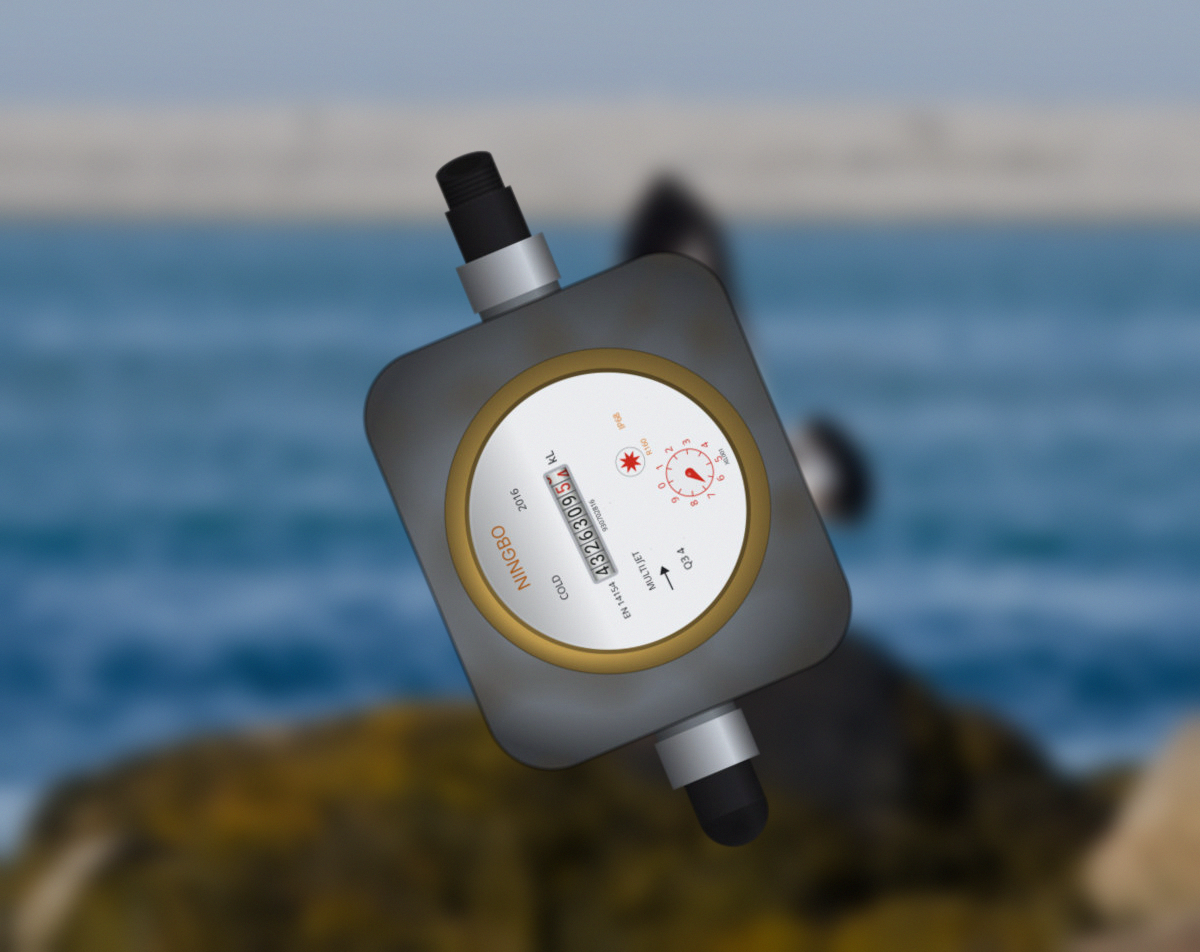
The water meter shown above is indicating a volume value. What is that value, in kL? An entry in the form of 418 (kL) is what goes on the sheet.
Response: 4326309.536 (kL)
